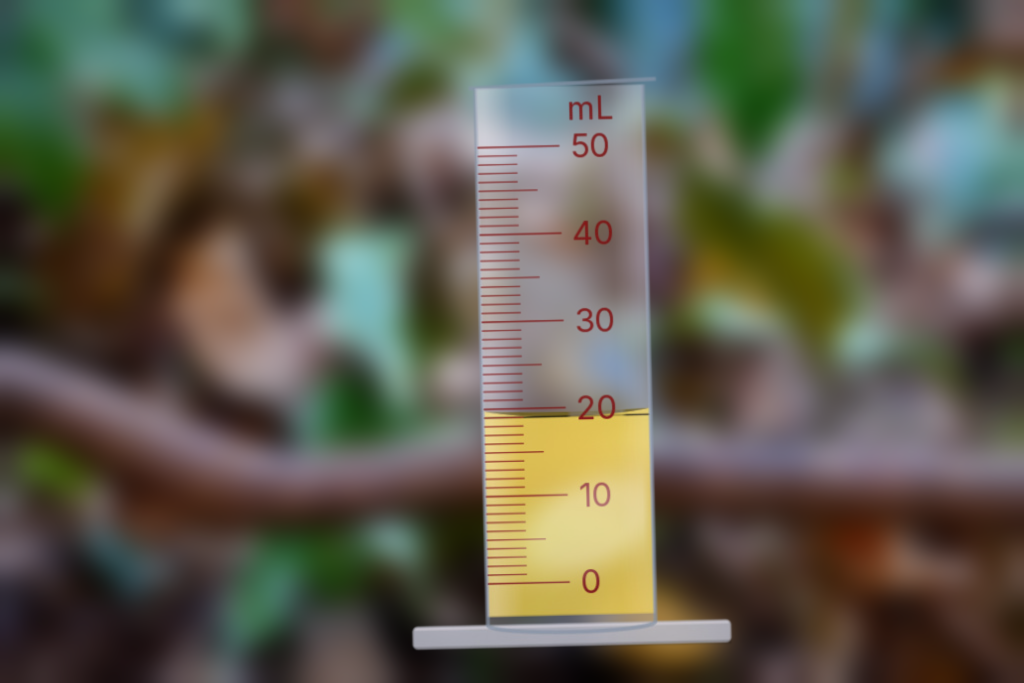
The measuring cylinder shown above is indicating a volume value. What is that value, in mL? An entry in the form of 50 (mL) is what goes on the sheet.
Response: 19 (mL)
